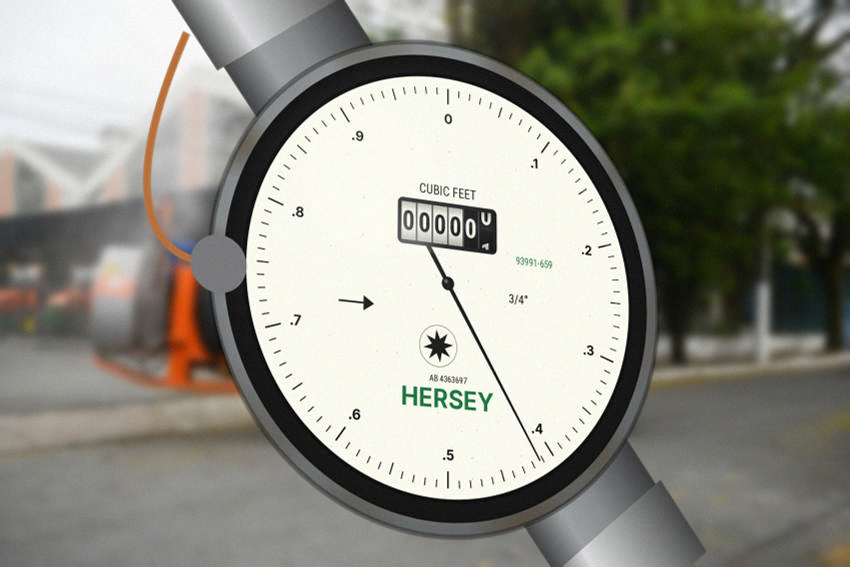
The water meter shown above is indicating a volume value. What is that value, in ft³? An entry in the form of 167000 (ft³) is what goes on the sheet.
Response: 0.41 (ft³)
